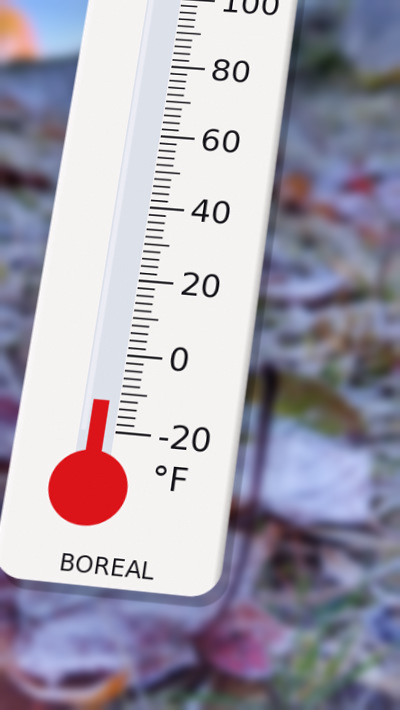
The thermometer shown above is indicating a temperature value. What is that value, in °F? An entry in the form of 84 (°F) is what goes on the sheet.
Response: -12 (°F)
